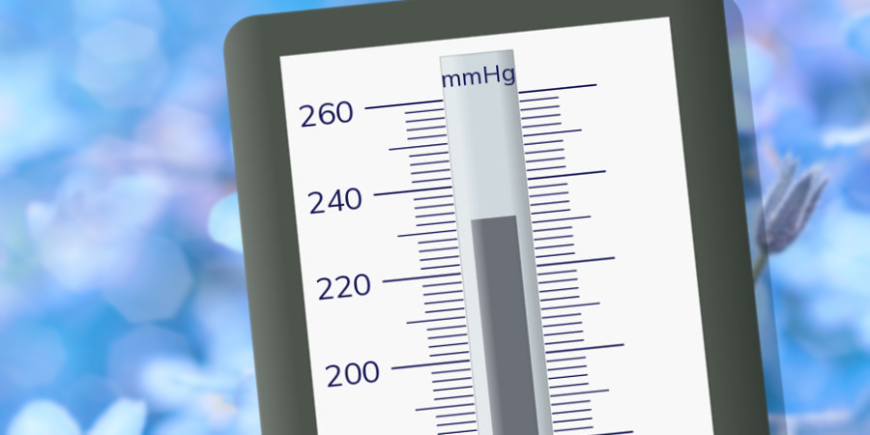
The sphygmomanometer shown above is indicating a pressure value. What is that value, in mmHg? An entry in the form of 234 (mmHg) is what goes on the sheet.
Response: 232 (mmHg)
